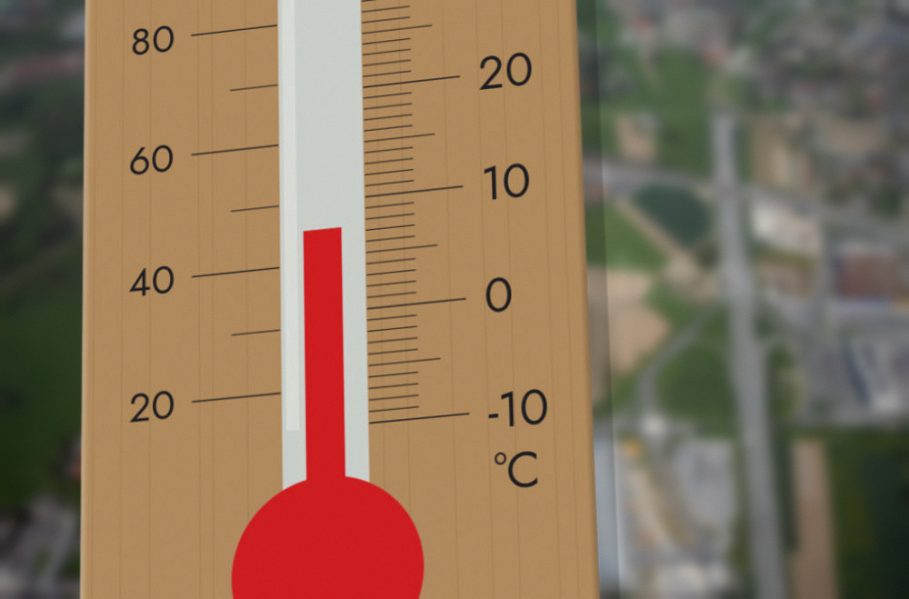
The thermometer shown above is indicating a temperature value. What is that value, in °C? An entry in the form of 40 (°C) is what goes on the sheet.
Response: 7.5 (°C)
